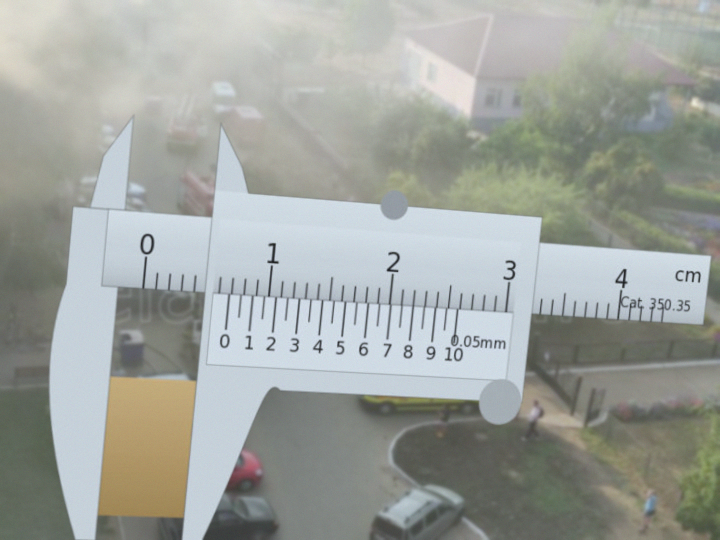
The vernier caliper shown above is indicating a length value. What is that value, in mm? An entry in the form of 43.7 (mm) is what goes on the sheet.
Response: 6.8 (mm)
